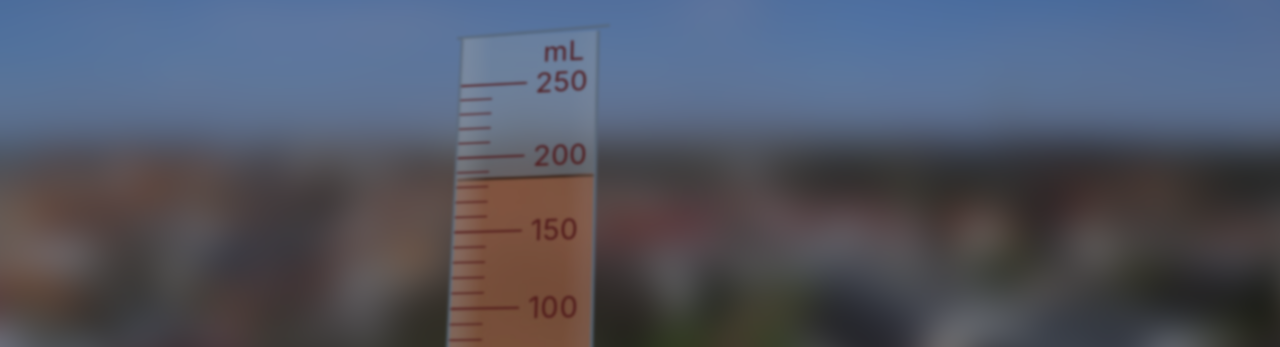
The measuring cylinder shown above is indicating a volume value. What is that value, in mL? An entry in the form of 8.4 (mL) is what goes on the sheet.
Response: 185 (mL)
